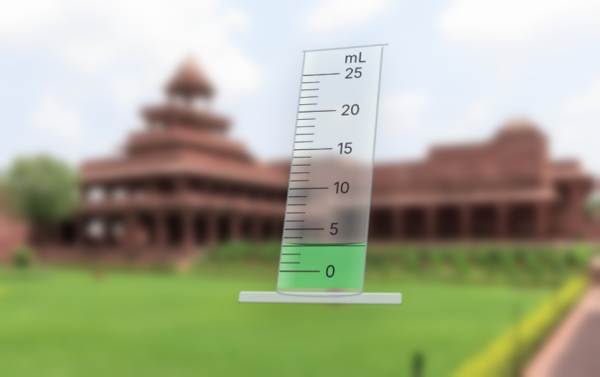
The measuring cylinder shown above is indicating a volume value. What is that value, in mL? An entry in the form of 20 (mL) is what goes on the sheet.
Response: 3 (mL)
